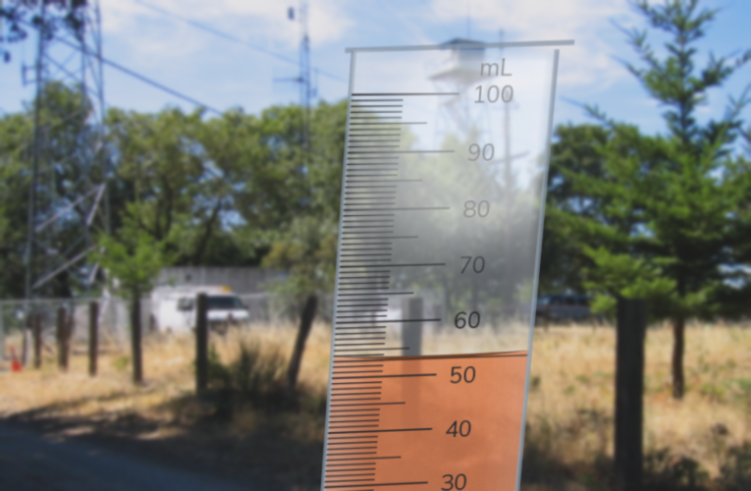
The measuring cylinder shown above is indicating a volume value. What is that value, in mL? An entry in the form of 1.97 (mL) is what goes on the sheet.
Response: 53 (mL)
